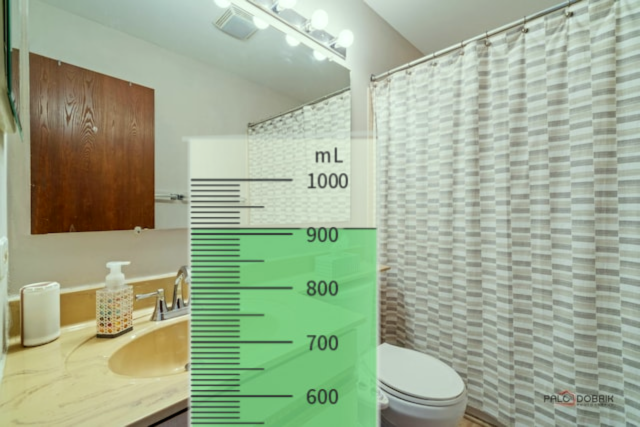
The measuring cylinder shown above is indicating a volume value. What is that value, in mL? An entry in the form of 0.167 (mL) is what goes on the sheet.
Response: 910 (mL)
